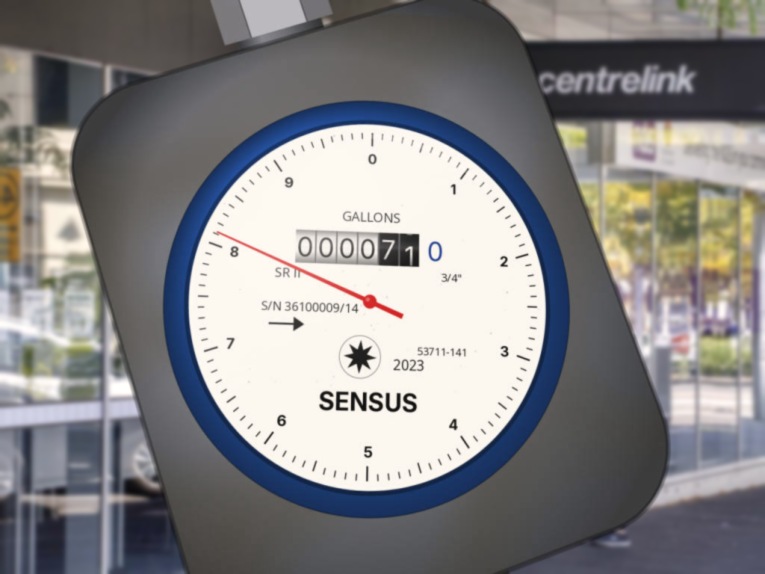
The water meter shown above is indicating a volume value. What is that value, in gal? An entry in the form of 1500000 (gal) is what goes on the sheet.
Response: 708.1 (gal)
